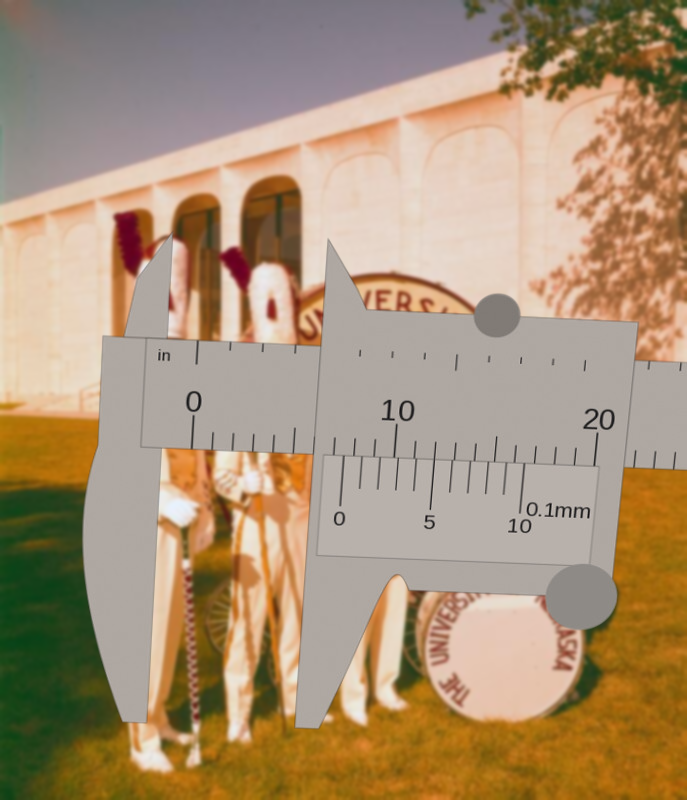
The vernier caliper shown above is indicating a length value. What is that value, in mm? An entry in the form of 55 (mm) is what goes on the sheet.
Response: 7.5 (mm)
